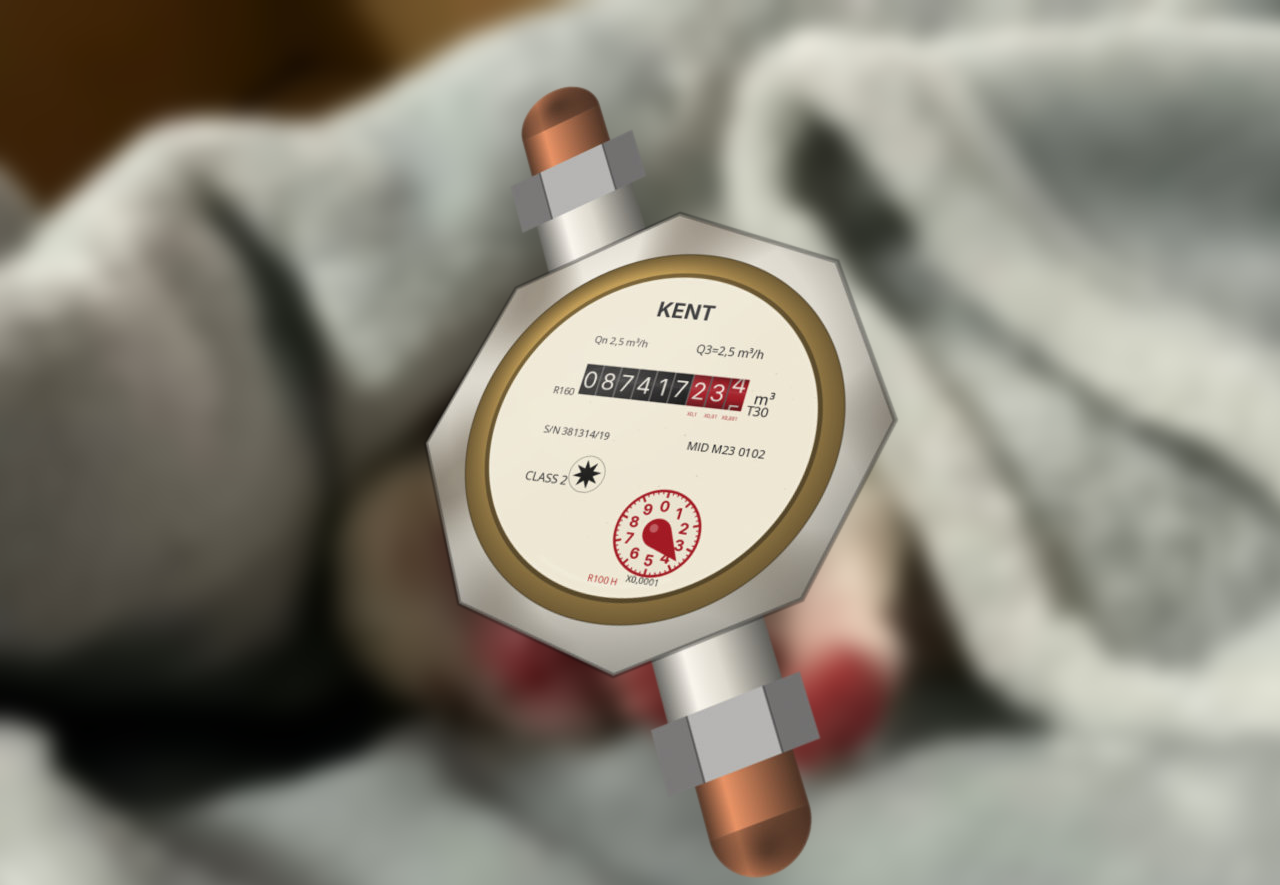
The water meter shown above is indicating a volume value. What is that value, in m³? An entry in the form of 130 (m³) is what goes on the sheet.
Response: 87417.2343 (m³)
